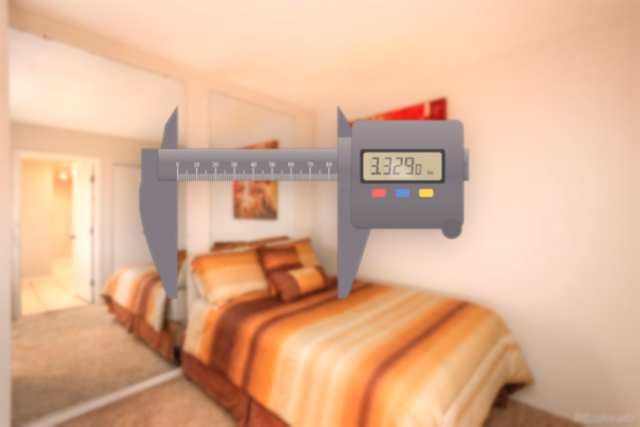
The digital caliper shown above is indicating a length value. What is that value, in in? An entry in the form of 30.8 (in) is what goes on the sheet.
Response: 3.3290 (in)
